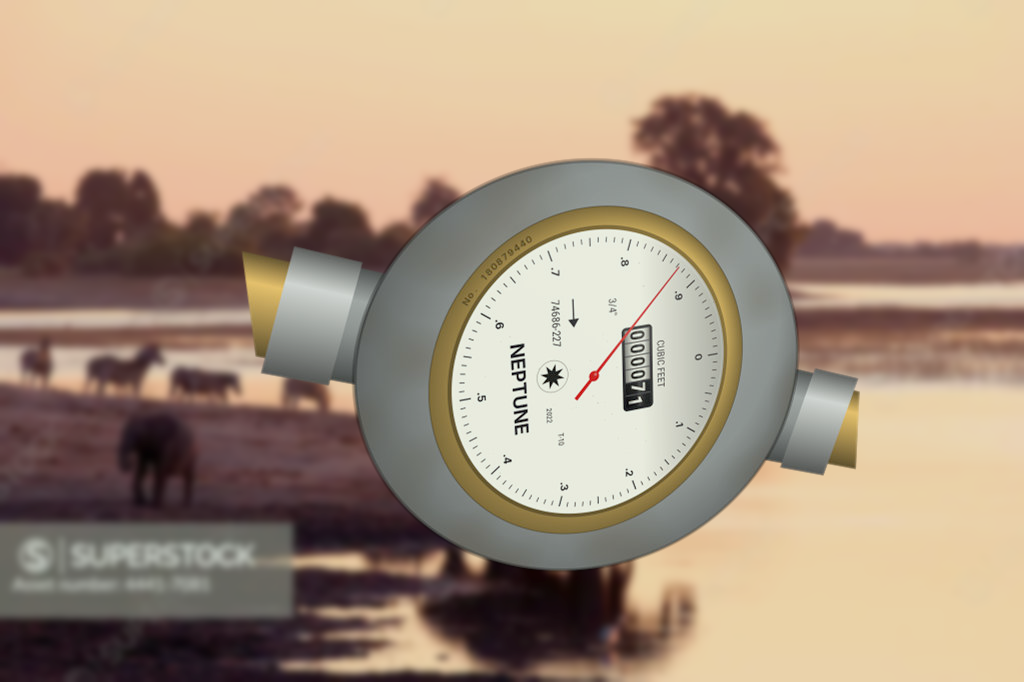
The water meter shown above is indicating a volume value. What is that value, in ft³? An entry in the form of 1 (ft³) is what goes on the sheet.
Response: 70.87 (ft³)
